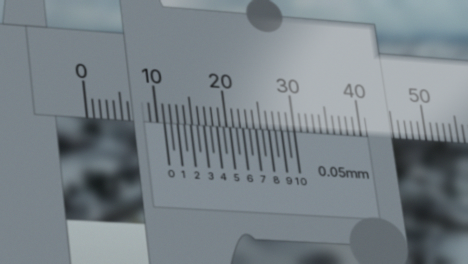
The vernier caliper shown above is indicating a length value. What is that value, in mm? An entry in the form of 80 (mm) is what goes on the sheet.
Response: 11.0 (mm)
